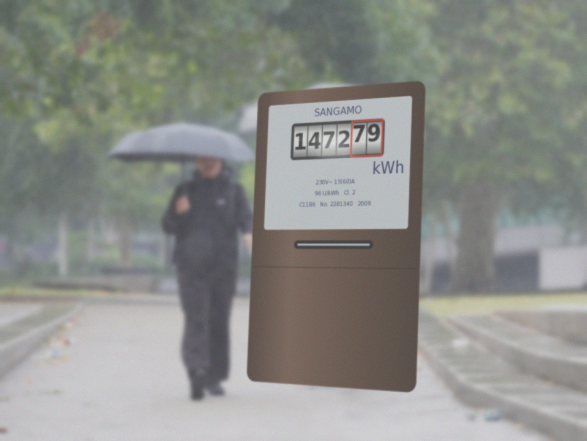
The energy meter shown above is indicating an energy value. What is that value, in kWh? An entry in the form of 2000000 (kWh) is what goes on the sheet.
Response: 1472.79 (kWh)
